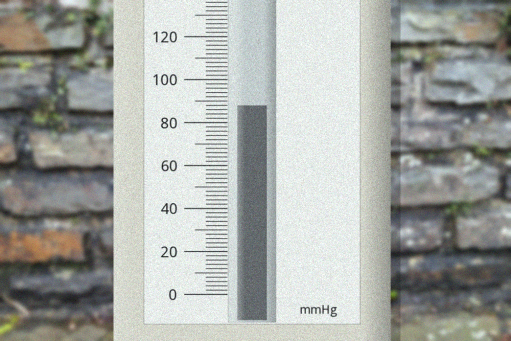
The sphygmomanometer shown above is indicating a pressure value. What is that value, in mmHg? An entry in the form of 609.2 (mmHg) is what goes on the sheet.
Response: 88 (mmHg)
